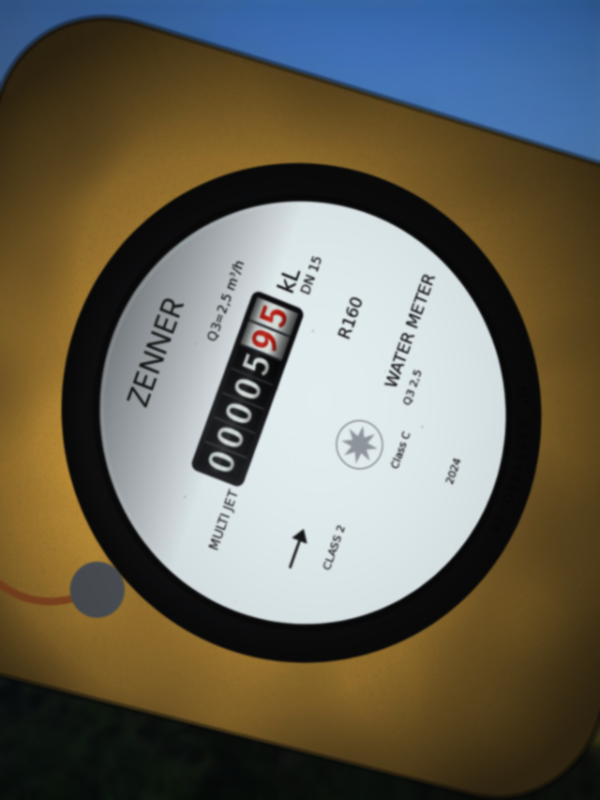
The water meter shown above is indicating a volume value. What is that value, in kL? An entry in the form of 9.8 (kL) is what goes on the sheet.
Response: 5.95 (kL)
